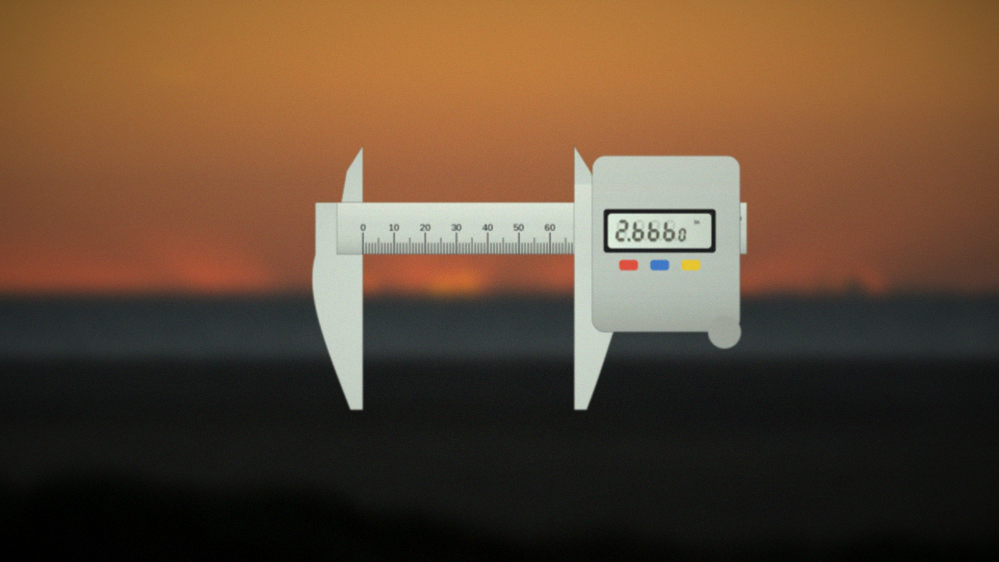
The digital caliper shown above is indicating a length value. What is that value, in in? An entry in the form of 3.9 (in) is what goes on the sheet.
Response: 2.6660 (in)
